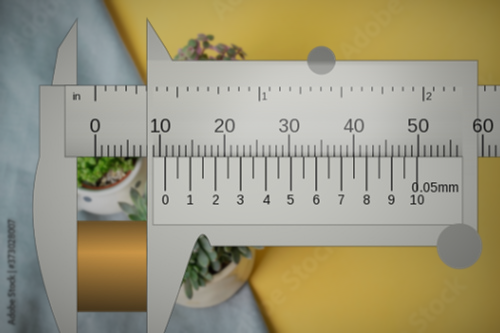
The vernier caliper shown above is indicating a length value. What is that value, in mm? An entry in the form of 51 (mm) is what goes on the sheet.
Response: 10.8 (mm)
